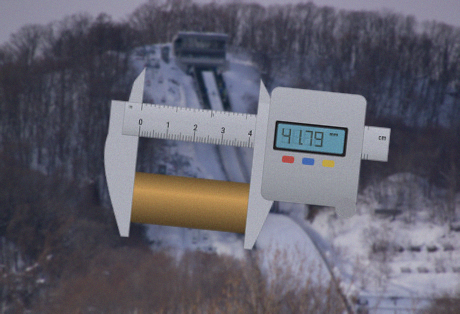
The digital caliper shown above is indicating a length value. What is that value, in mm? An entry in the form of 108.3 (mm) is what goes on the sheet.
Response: 41.79 (mm)
